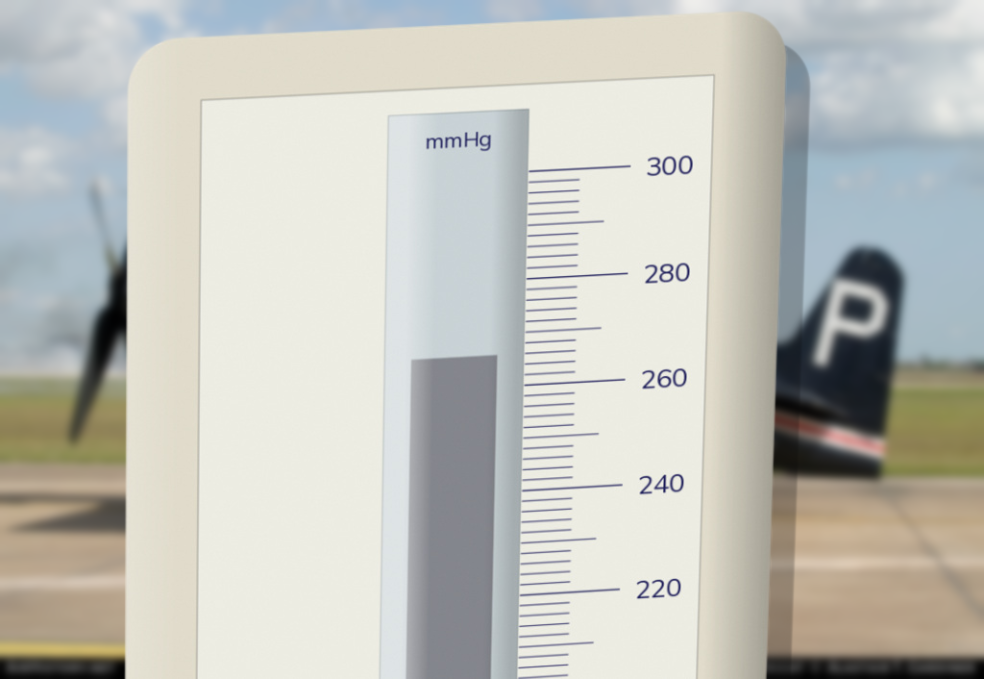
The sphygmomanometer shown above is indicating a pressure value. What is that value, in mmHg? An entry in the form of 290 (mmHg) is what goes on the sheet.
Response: 266 (mmHg)
